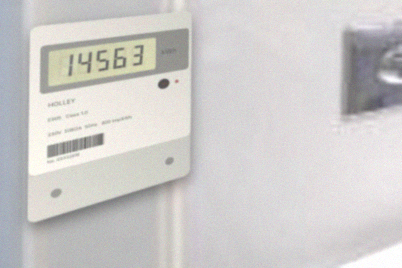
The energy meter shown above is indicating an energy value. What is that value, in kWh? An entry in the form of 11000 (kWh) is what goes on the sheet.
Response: 14563 (kWh)
